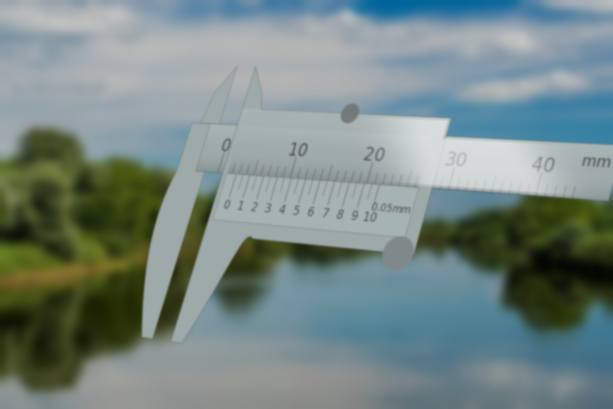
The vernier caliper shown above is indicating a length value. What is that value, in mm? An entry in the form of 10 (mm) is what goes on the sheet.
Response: 2.6 (mm)
